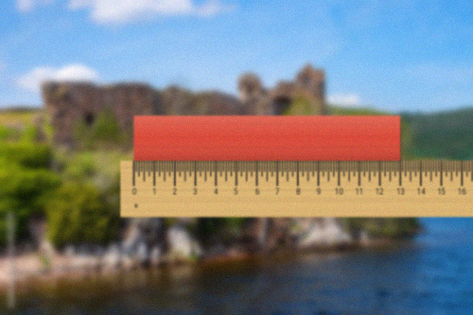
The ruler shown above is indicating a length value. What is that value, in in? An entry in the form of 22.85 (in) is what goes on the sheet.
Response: 13 (in)
